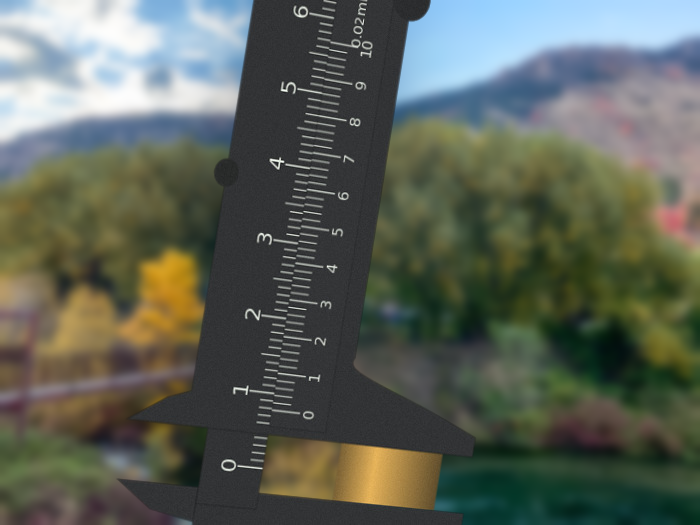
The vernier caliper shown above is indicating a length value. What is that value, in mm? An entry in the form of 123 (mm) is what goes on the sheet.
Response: 7.8 (mm)
